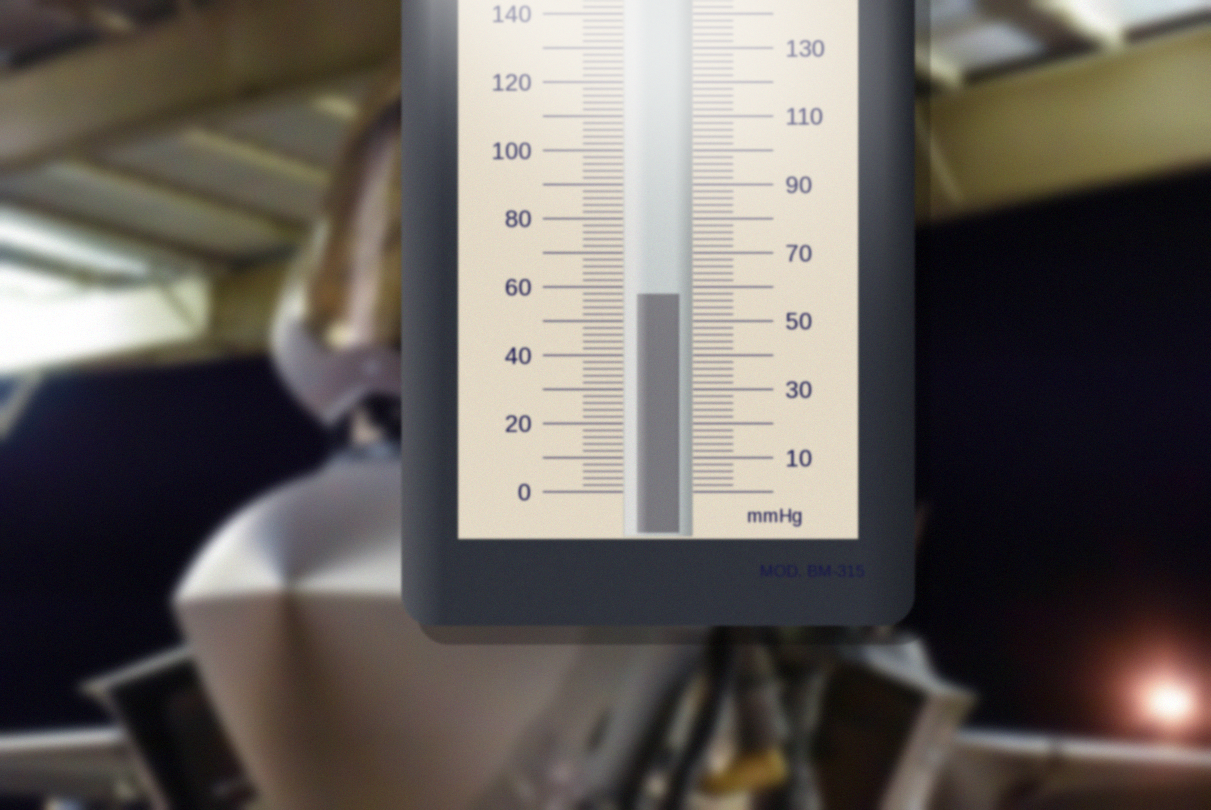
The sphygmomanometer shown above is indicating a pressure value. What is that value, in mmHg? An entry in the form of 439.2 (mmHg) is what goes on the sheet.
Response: 58 (mmHg)
